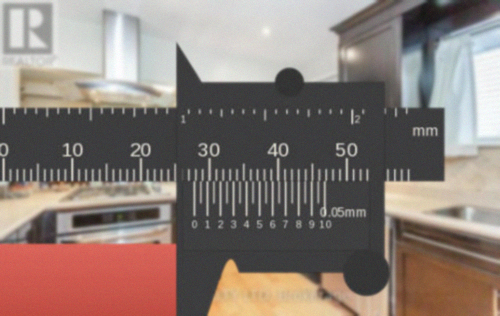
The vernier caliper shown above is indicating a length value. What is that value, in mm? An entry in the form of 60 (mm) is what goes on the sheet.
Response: 27.8 (mm)
